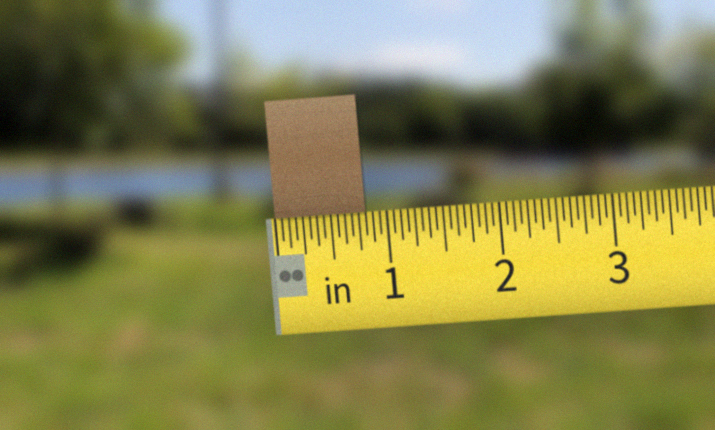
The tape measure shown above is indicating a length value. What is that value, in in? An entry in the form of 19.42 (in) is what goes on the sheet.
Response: 0.8125 (in)
